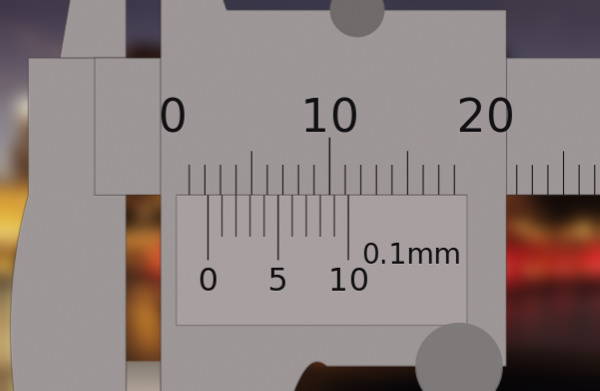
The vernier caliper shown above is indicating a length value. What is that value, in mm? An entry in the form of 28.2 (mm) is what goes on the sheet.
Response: 2.2 (mm)
